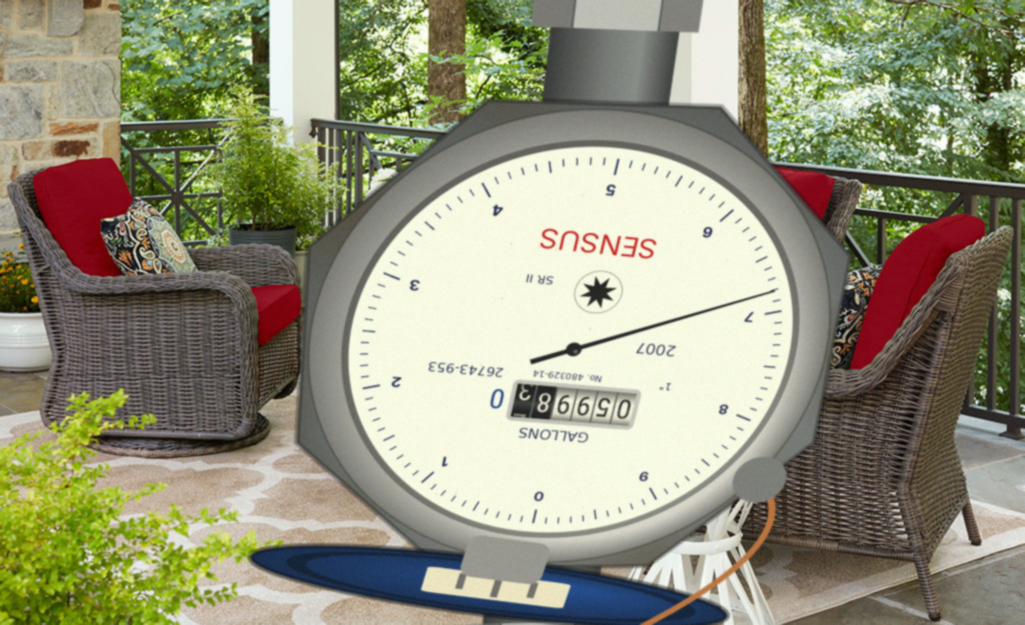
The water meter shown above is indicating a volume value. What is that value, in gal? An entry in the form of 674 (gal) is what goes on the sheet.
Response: 599826.8 (gal)
